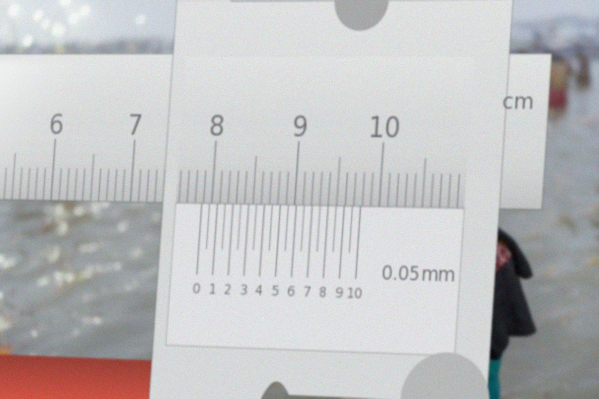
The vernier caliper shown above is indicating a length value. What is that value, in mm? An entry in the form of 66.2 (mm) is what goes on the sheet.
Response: 78.8 (mm)
